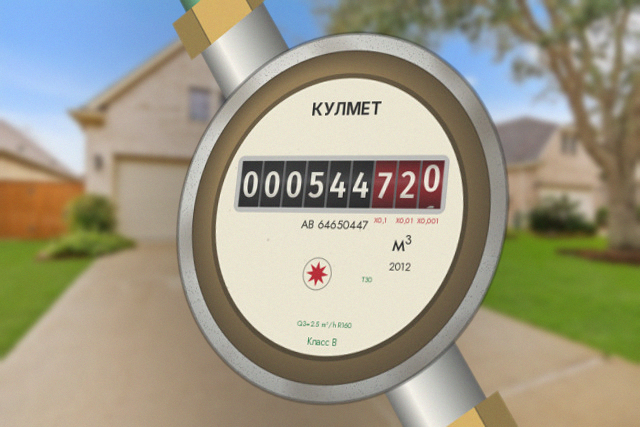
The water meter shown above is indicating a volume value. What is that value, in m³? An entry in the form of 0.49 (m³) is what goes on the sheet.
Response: 544.720 (m³)
